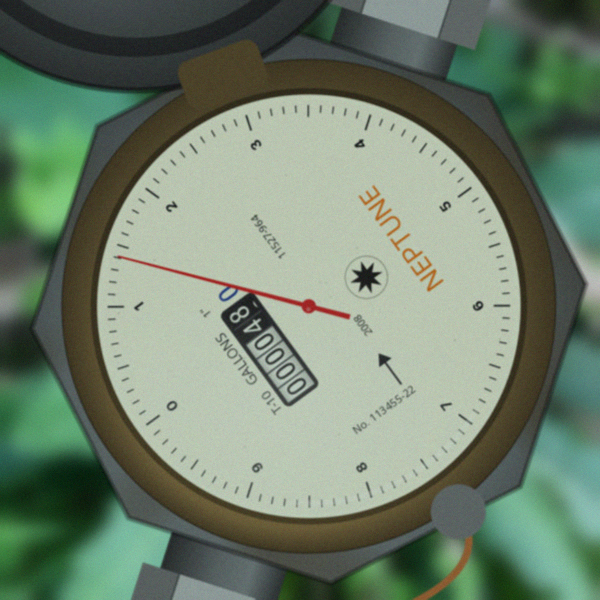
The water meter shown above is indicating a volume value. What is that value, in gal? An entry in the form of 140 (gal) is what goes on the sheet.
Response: 481.4 (gal)
